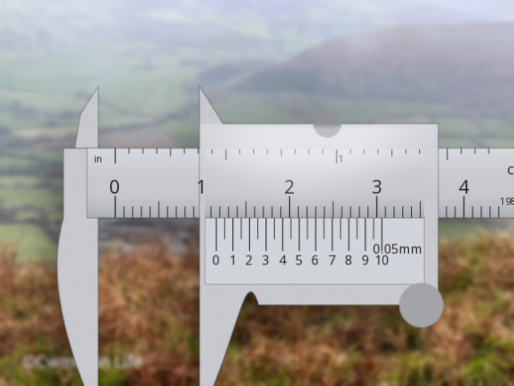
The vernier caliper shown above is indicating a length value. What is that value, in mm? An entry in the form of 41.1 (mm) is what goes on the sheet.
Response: 11.6 (mm)
